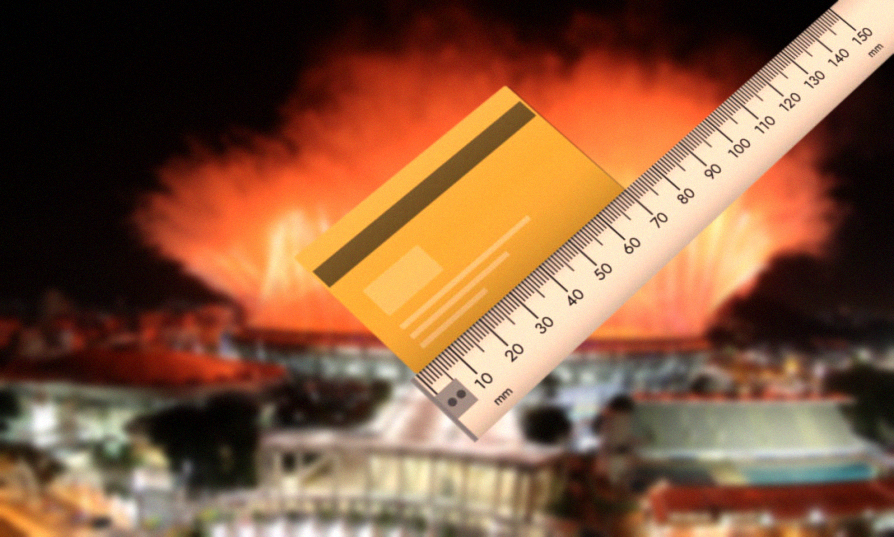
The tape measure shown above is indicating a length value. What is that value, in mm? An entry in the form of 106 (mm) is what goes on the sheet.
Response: 70 (mm)
